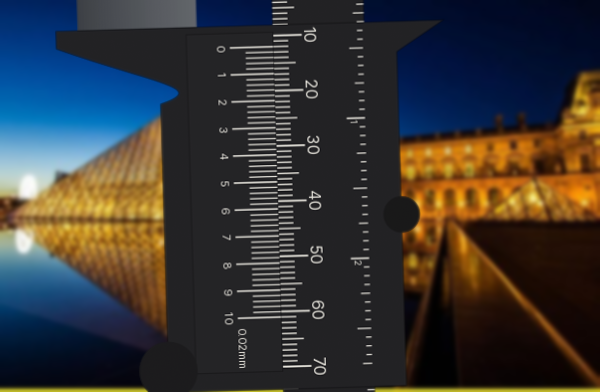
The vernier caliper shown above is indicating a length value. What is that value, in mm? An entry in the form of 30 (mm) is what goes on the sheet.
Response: 12.0 (mm)
